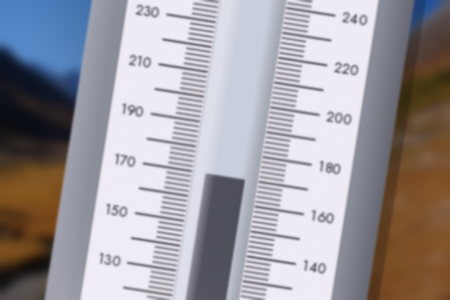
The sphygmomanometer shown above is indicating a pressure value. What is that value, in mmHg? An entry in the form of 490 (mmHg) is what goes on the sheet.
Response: 170 (mmHg)
